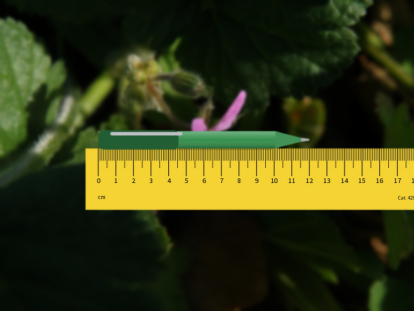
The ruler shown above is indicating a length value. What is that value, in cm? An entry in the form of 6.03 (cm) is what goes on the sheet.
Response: 12 (cm)
